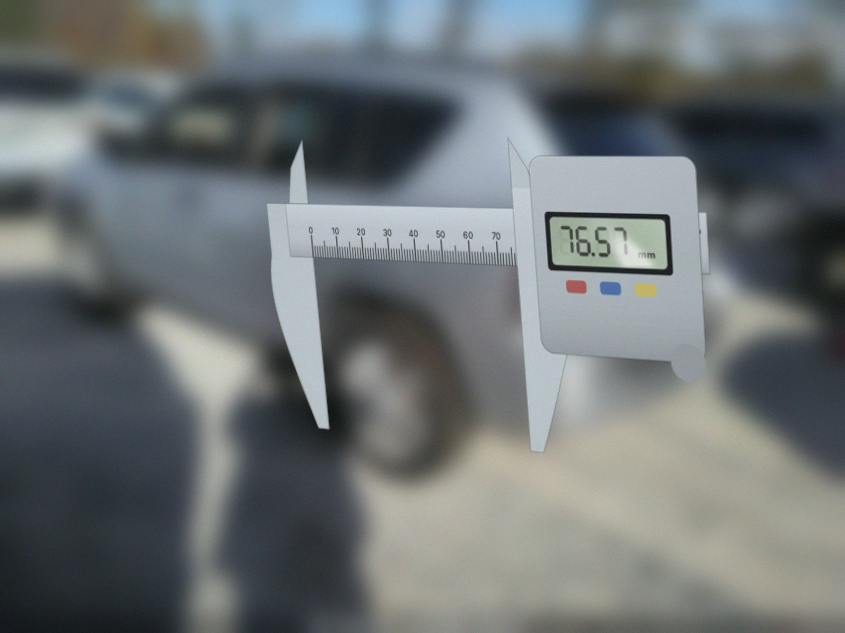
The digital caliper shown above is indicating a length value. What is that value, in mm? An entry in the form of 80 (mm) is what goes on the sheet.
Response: 76.57 (mm)
